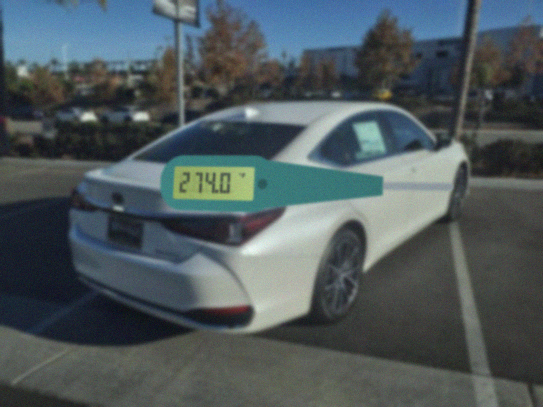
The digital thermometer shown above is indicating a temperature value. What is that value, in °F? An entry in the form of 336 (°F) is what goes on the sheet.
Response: 274.0 (°F)
